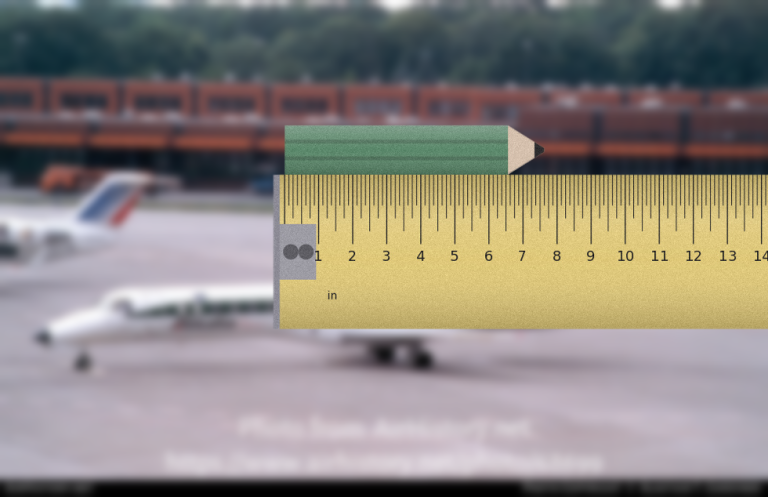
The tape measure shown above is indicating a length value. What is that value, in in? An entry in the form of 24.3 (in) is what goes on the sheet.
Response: 7.625 (in)
